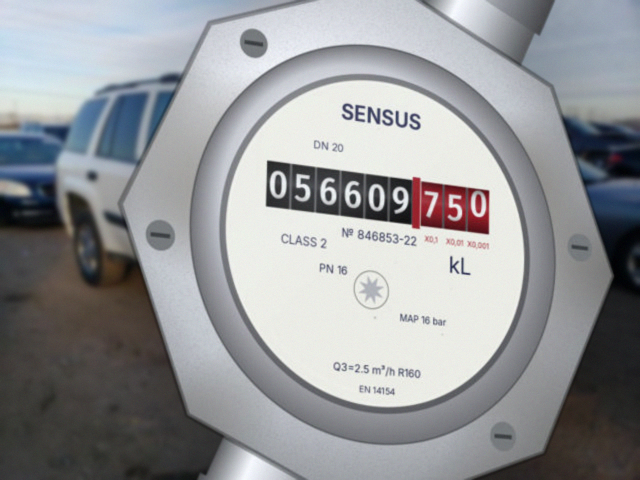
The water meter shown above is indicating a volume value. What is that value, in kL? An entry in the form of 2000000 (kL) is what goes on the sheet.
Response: 56609.750 (kL)
